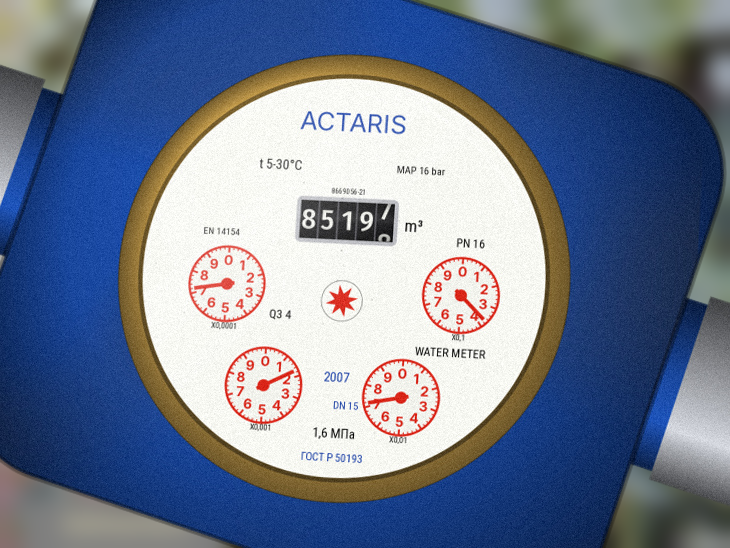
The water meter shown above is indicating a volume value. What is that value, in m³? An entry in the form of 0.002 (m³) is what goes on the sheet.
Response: 85197.3717 (m³)
